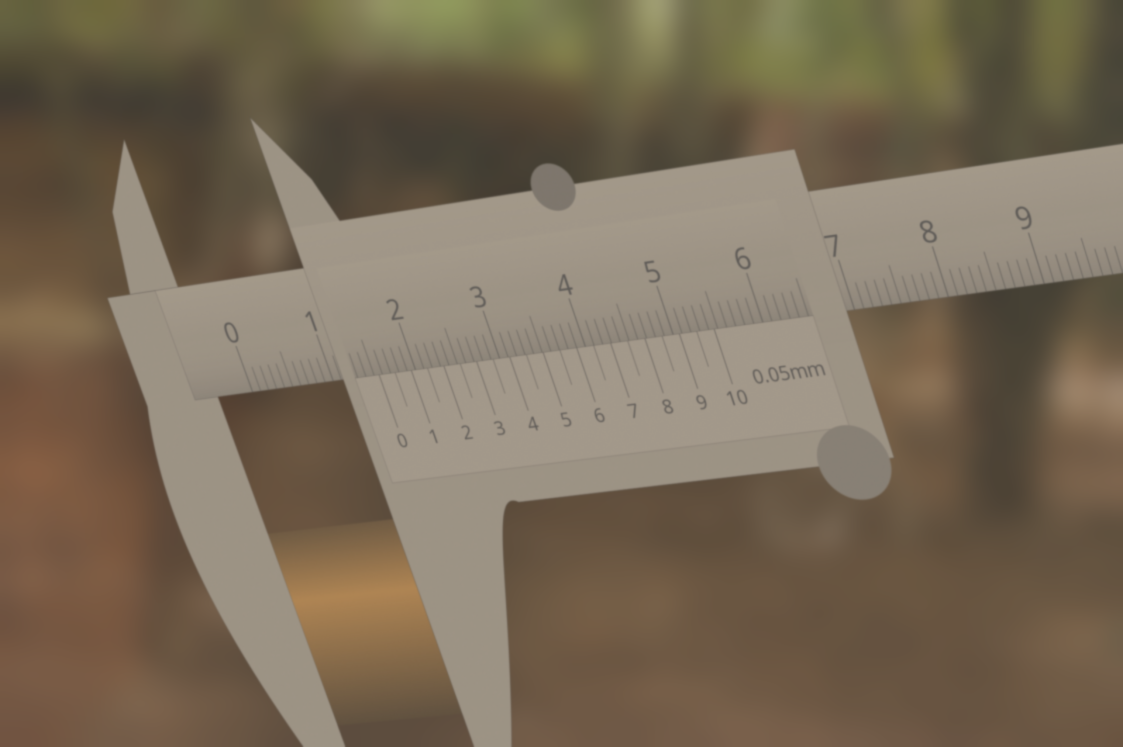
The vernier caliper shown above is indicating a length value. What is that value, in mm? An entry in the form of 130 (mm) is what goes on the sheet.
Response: 15.6 (mm)
